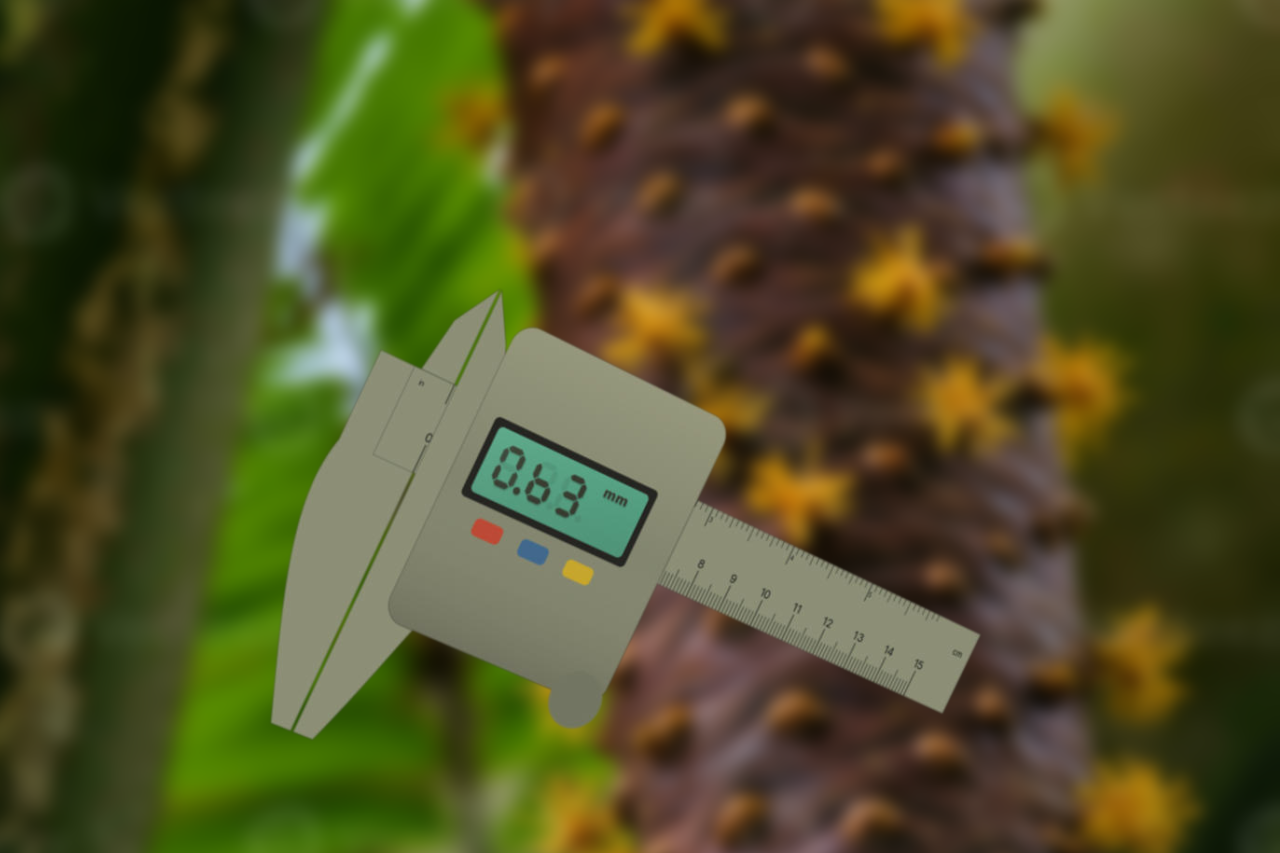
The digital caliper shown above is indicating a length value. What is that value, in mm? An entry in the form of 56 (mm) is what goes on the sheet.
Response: 0.63 (mm)
